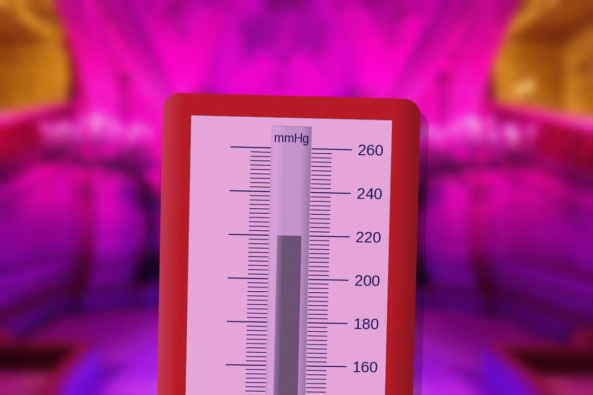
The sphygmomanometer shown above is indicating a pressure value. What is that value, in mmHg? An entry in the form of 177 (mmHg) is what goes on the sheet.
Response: 220 (mmHg)
